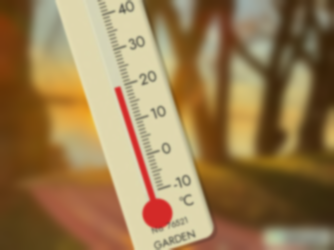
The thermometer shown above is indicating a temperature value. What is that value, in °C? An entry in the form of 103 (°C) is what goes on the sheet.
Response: 20 (°C)
